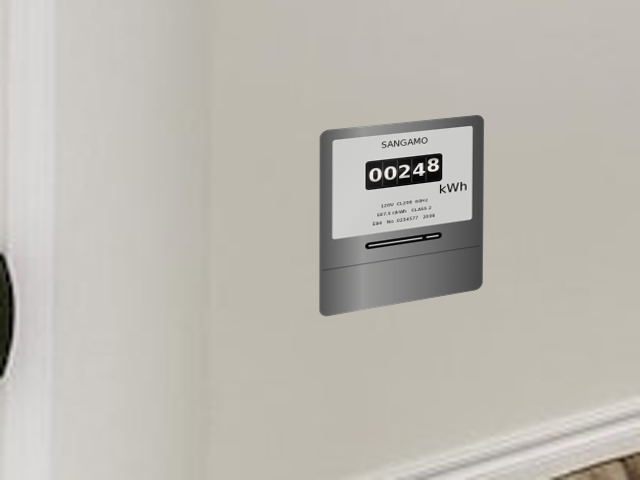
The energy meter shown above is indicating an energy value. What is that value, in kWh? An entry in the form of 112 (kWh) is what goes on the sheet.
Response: 248 (kWh)
